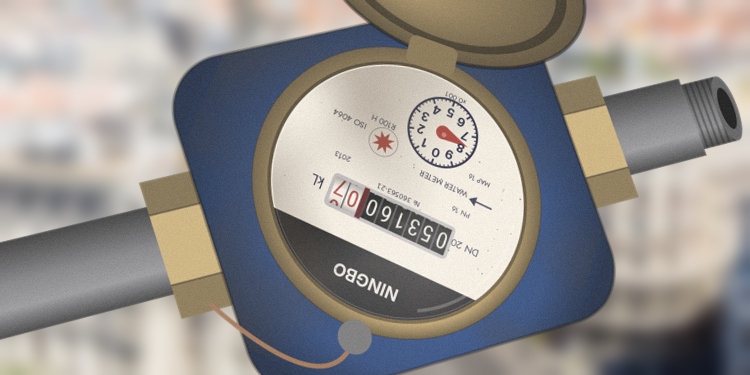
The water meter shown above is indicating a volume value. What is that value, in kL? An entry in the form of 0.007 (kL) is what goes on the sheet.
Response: 53160.067 (kL)
